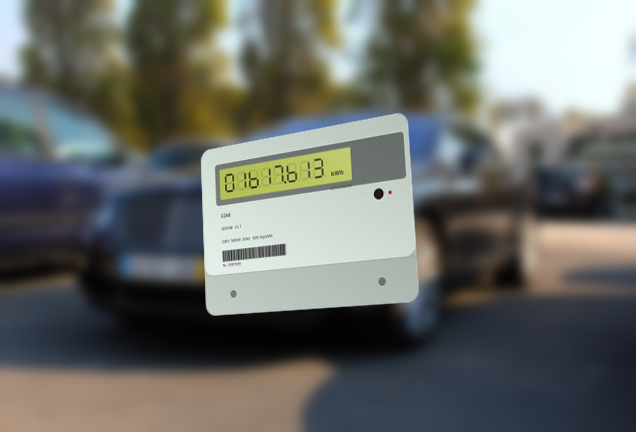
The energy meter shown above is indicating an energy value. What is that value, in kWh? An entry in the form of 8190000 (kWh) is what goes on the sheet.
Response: 1617.613 (kWh)
